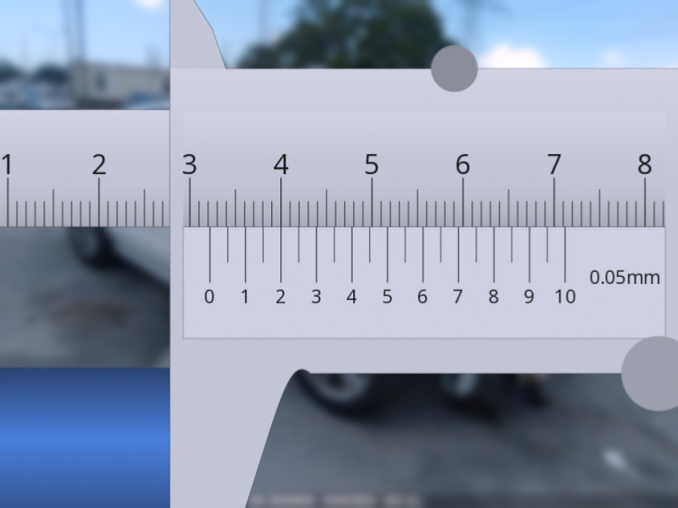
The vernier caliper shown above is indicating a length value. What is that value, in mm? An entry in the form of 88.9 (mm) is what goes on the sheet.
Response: 32.2 (mm)
